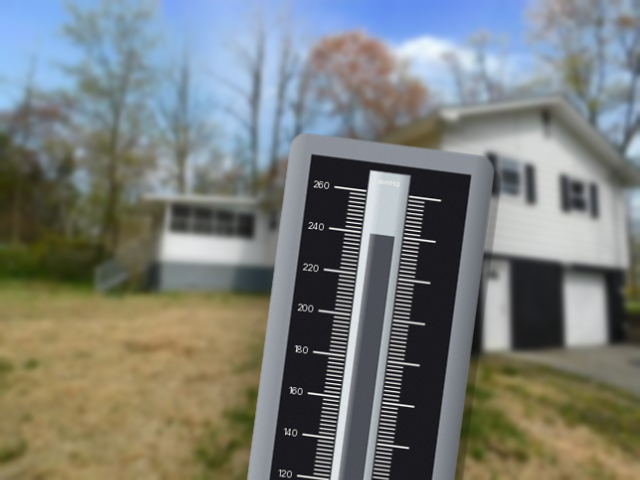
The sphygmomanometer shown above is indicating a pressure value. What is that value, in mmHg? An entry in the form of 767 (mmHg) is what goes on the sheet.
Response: 240 (mmHg)
